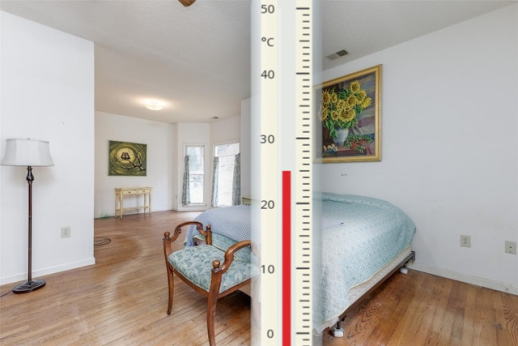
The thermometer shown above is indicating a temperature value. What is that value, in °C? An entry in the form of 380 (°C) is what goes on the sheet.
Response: 25 (°C)
